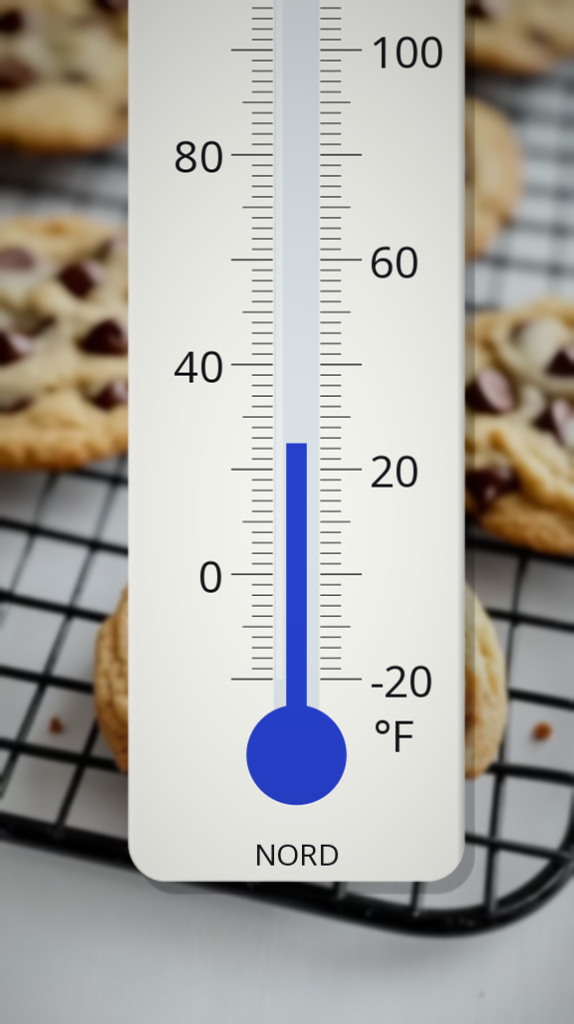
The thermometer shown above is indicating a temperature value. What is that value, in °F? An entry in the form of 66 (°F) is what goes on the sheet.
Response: 25 (°F)
